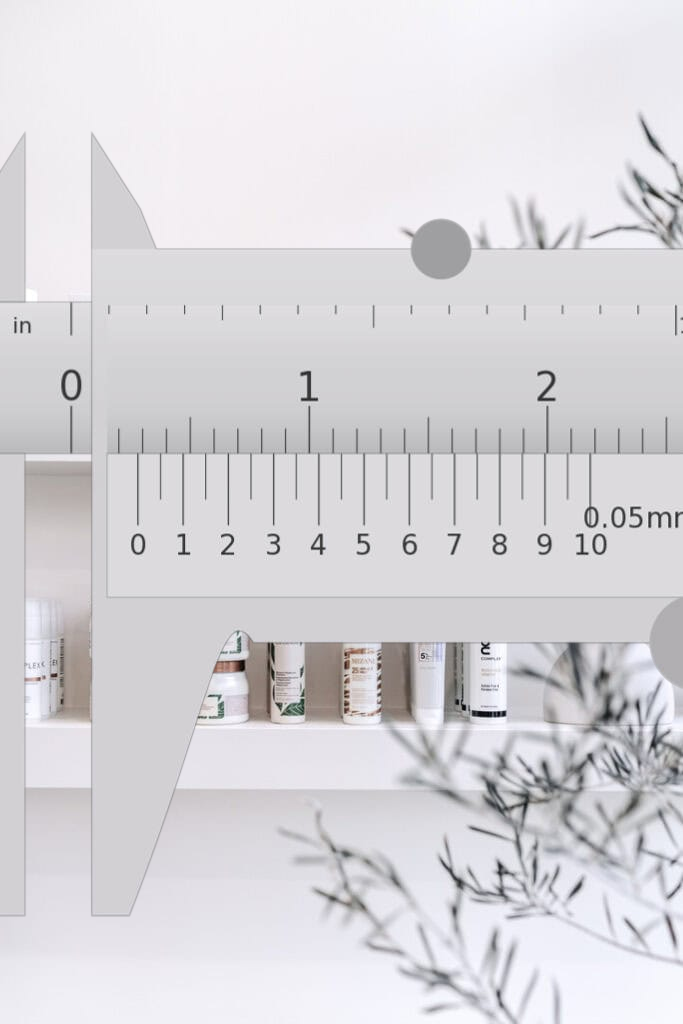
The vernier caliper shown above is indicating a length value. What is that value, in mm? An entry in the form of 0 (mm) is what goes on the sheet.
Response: 2.8 (mm)
